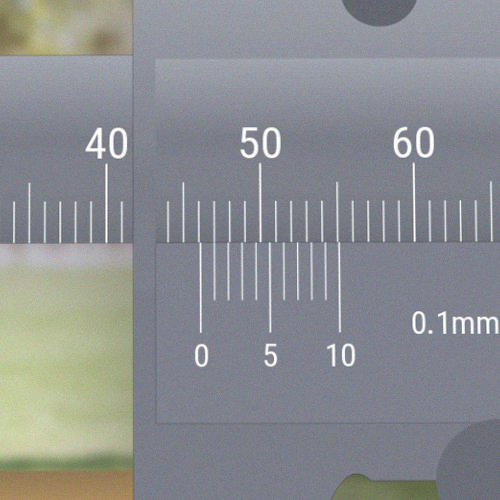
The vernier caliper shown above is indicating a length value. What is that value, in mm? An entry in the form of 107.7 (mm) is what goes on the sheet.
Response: 46.1 (mm)
